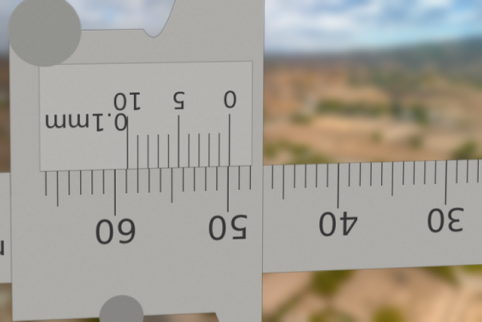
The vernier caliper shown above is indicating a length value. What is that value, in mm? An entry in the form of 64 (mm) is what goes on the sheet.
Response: 49.9 (mm)
